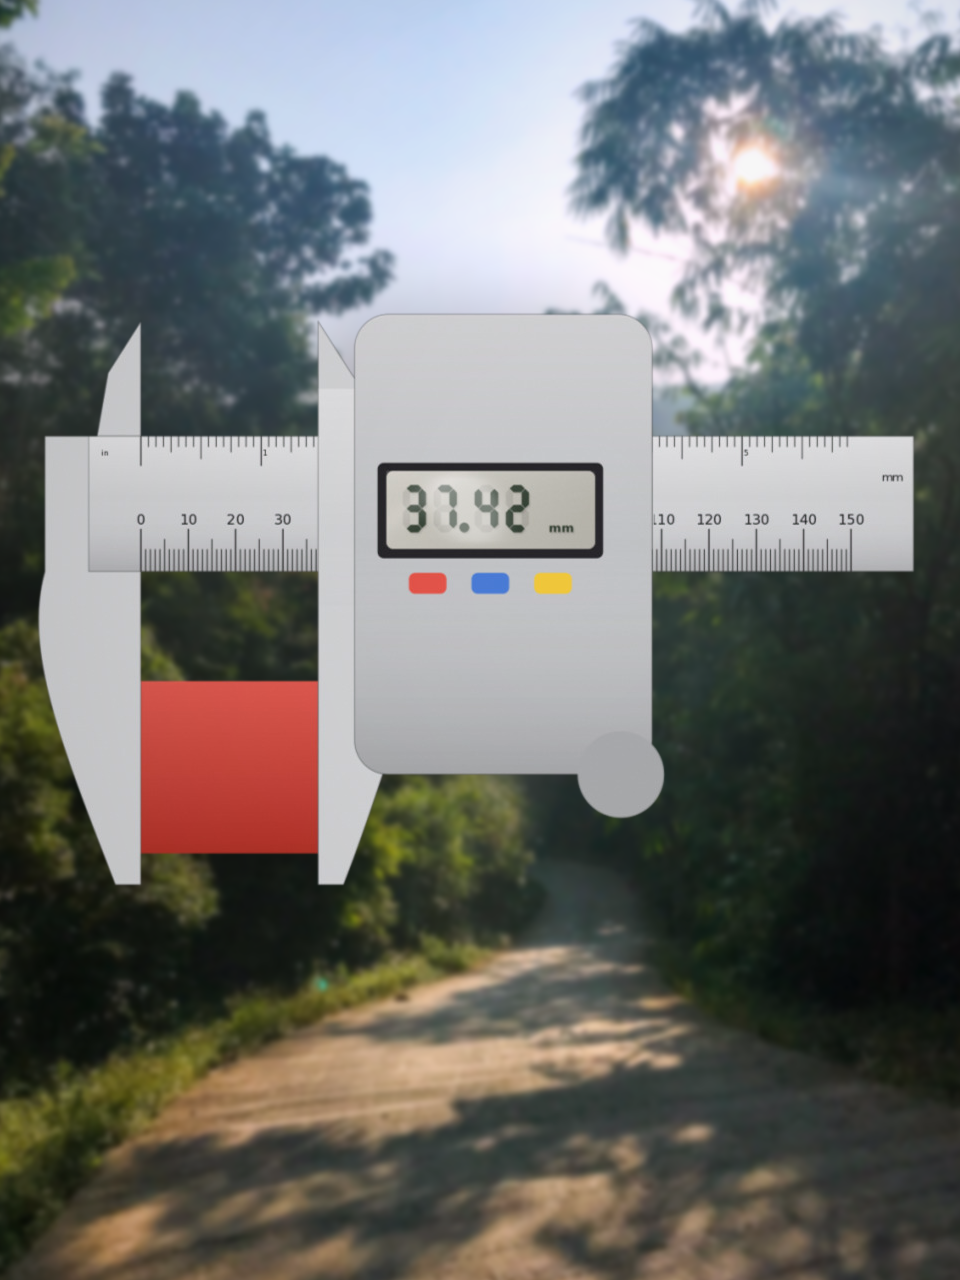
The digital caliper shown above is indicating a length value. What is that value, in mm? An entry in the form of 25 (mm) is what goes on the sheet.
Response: 37.42 (mm)
